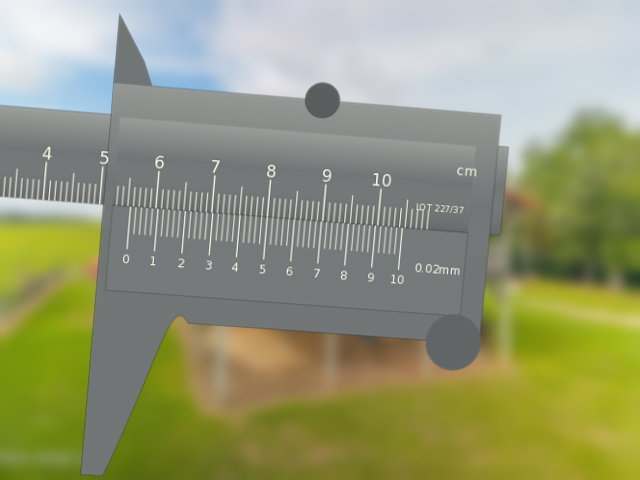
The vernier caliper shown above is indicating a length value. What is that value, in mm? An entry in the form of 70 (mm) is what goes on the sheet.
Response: 55.5 (mm)
